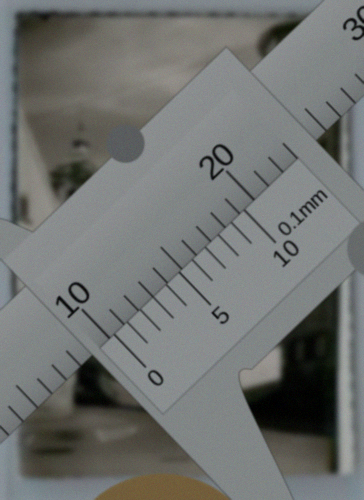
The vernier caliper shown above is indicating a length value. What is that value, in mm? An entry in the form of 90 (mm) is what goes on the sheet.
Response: 10.3 (mm)
